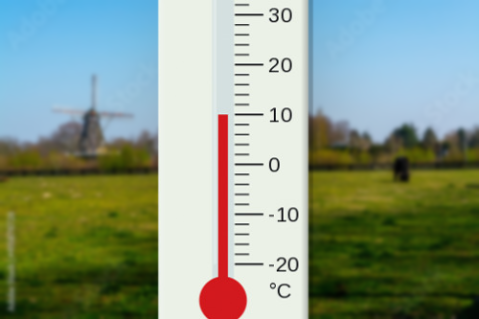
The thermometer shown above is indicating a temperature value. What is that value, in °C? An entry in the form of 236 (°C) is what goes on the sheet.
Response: 10 (°C)
